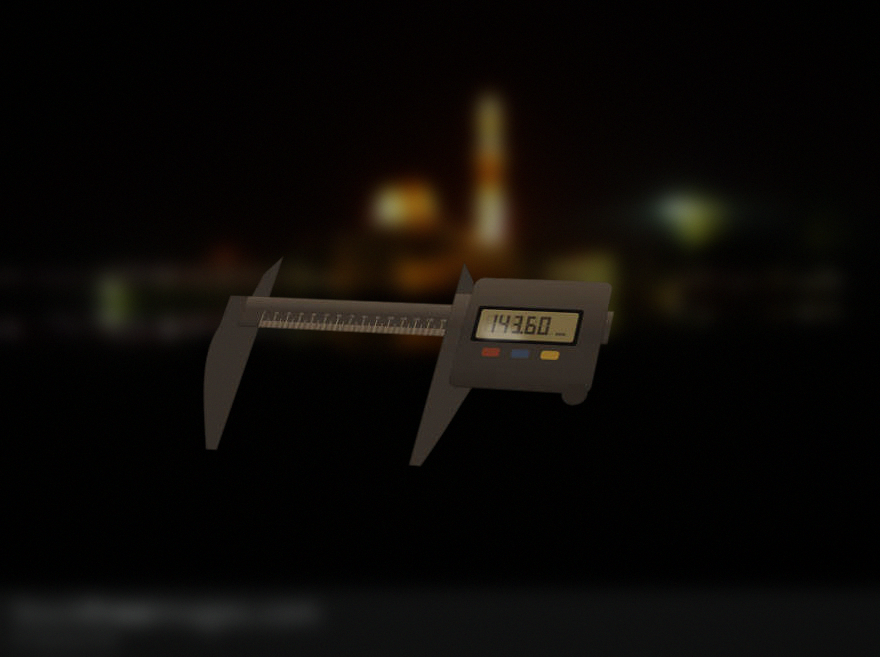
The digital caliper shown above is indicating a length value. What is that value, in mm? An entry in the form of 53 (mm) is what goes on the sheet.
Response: 143.60 (mm)
